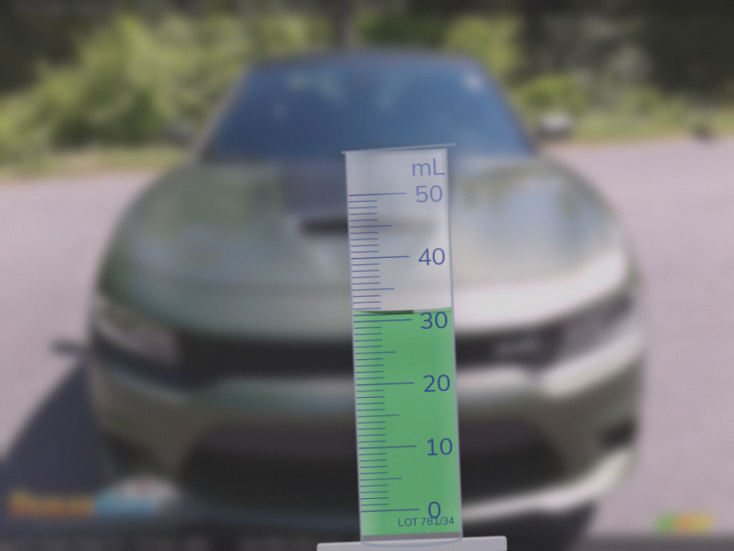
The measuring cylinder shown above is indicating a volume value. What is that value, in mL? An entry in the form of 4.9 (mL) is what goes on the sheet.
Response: 31 (mL)
